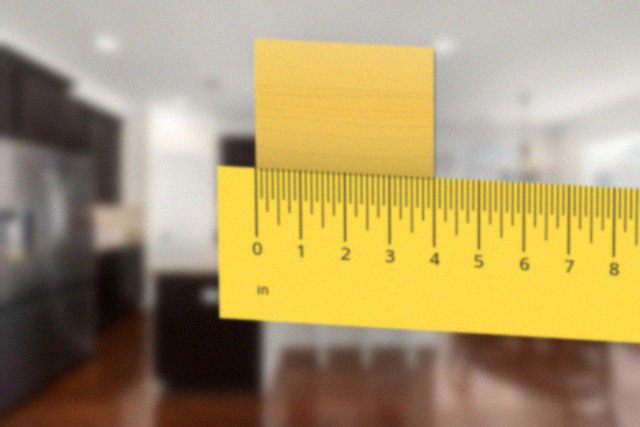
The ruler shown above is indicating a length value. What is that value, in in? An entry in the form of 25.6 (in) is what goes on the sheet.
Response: 4 (in)
